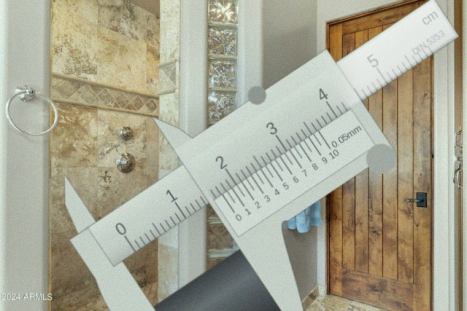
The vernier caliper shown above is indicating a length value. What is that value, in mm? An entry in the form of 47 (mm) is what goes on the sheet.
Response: 17.2 (mm)
